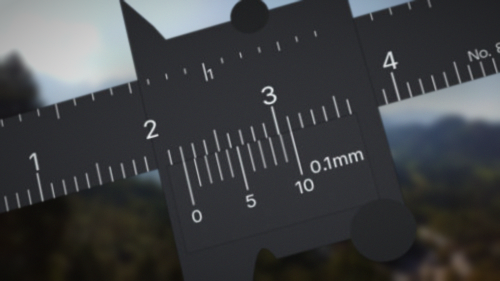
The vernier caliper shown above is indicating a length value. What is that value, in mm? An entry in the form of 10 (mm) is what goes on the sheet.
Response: 22.0 (mm)
